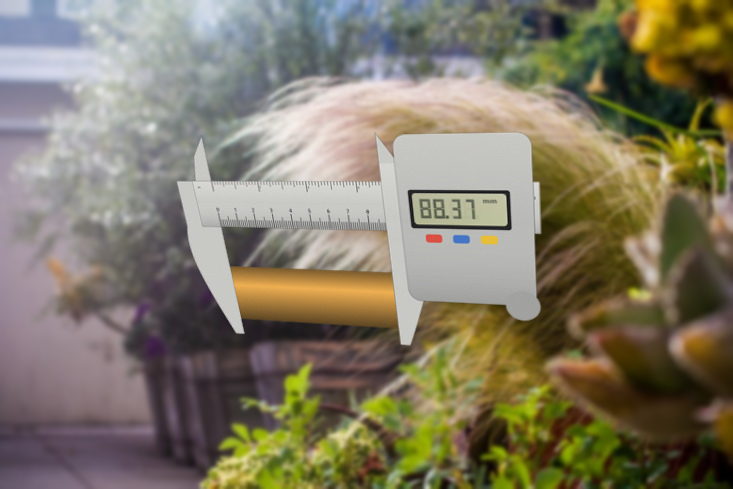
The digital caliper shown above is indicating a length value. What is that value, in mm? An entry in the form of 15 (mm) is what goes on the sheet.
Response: 88.37 (mm)
